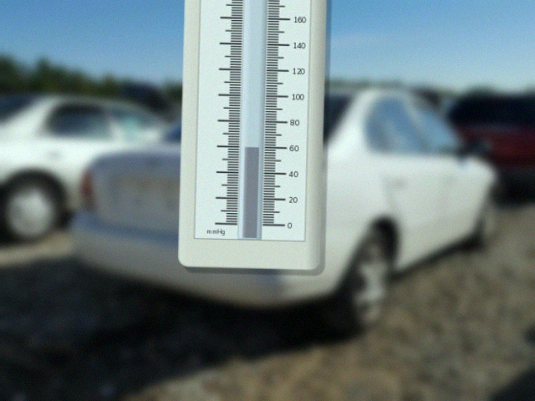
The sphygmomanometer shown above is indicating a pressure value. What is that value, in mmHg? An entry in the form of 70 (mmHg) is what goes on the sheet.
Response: 60 (mmHg)
